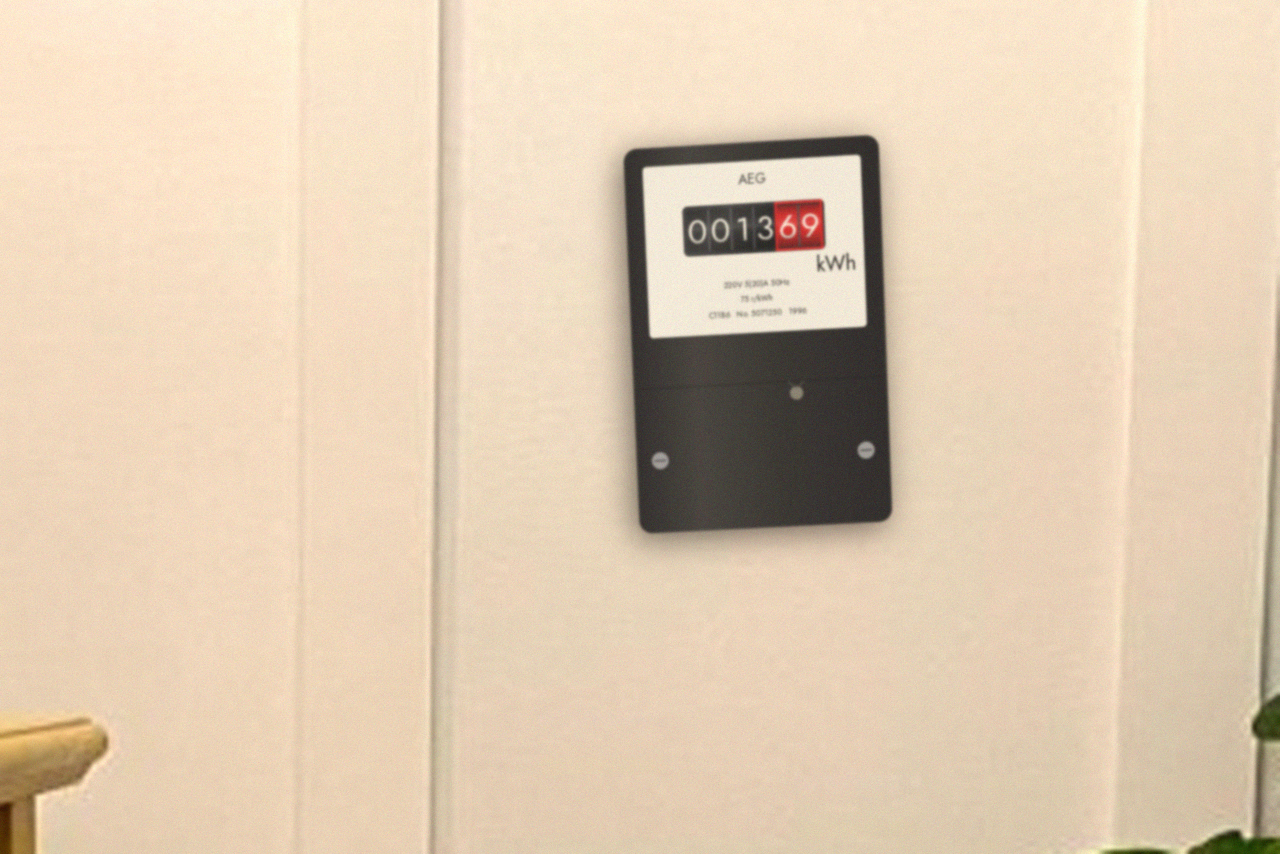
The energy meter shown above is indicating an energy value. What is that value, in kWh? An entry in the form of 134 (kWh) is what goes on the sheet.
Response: 13.69 (kWh)
